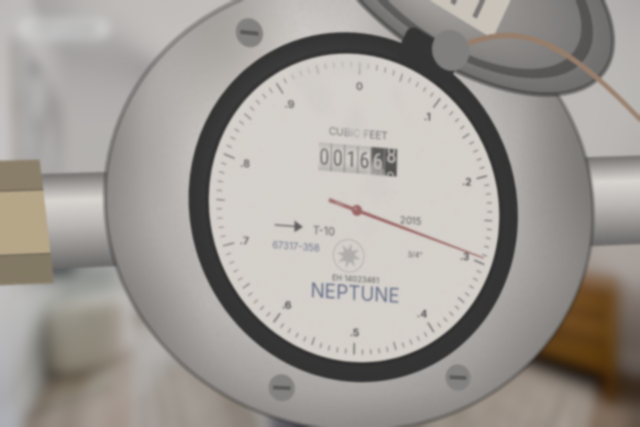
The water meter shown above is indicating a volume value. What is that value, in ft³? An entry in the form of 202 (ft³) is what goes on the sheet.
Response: 1668.29 (ft³)
